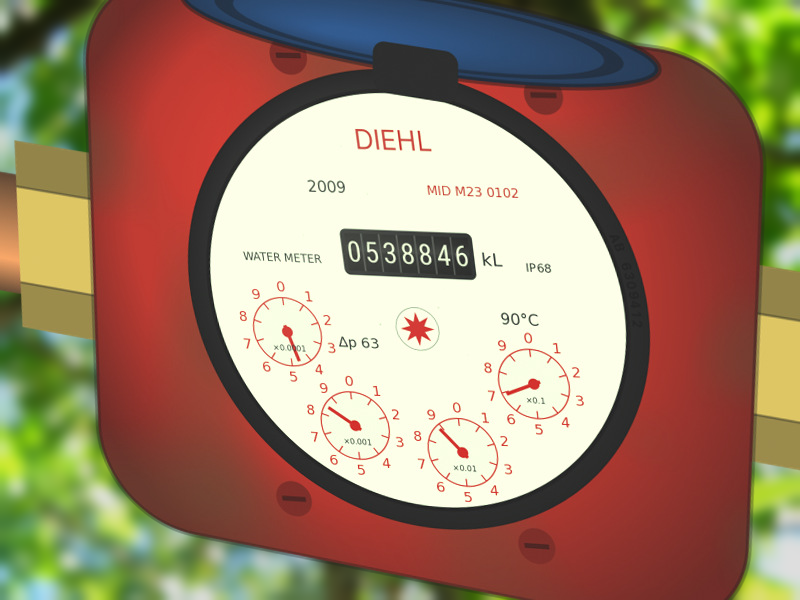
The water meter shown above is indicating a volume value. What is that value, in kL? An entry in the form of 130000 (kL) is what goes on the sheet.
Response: 538846.6884 (kL)
